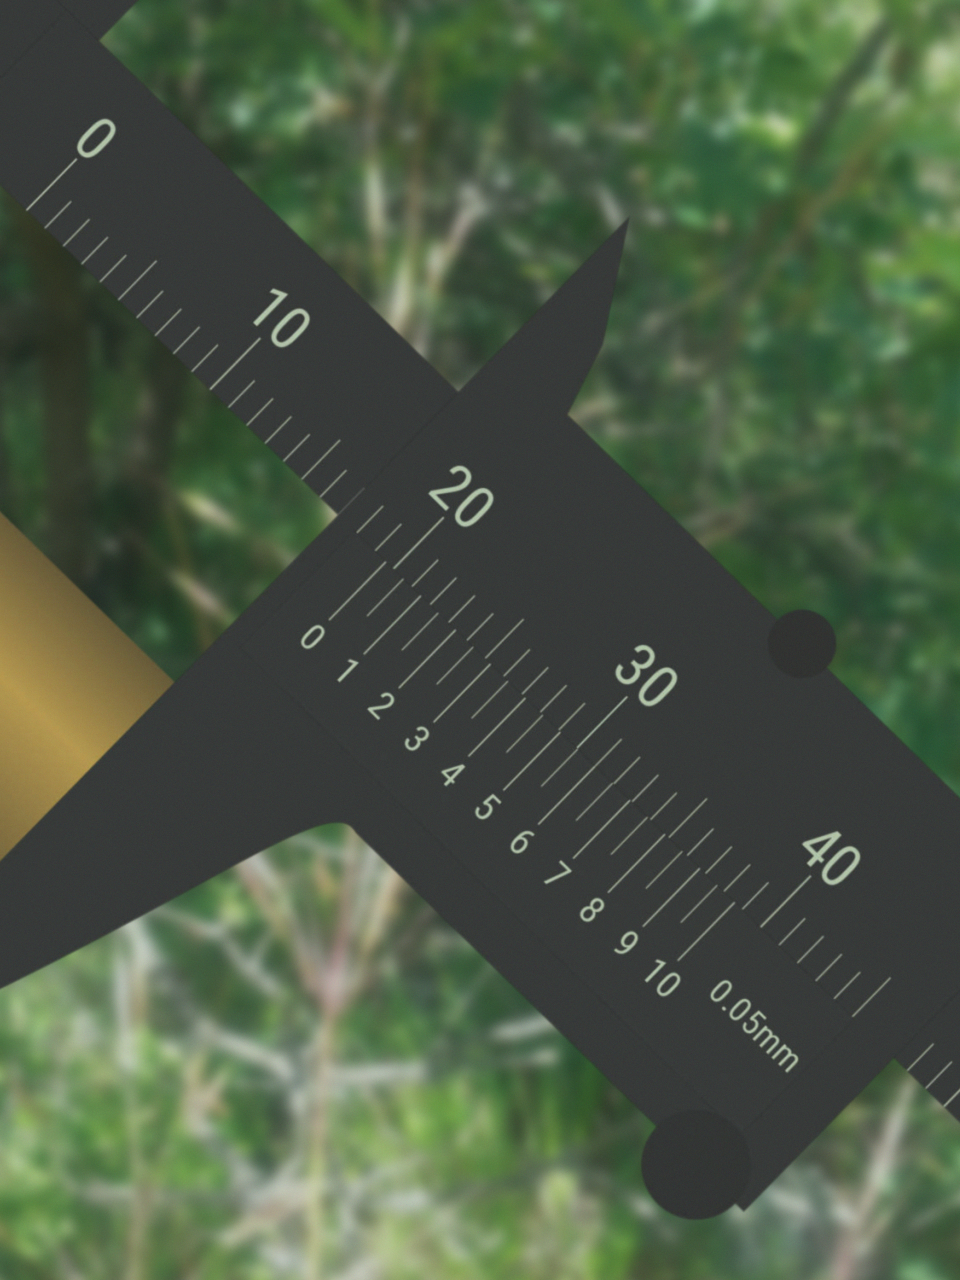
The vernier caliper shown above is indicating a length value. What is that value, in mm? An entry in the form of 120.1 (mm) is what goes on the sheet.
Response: 19.6 (mm)
